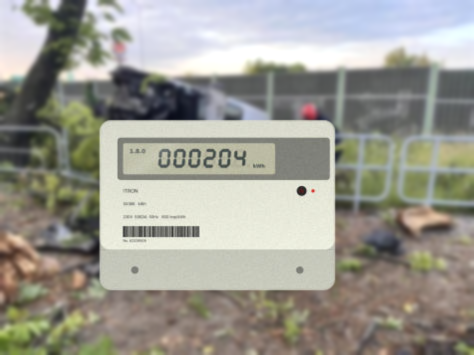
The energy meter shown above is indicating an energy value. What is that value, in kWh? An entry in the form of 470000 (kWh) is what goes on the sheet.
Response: 204 (kWh)
